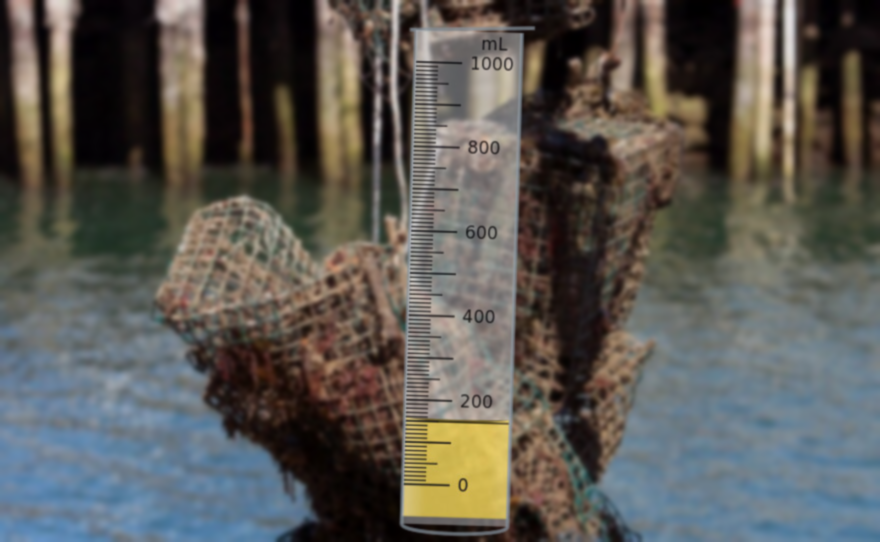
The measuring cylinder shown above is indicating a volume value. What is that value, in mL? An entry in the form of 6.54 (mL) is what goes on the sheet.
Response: 150 (mL)
